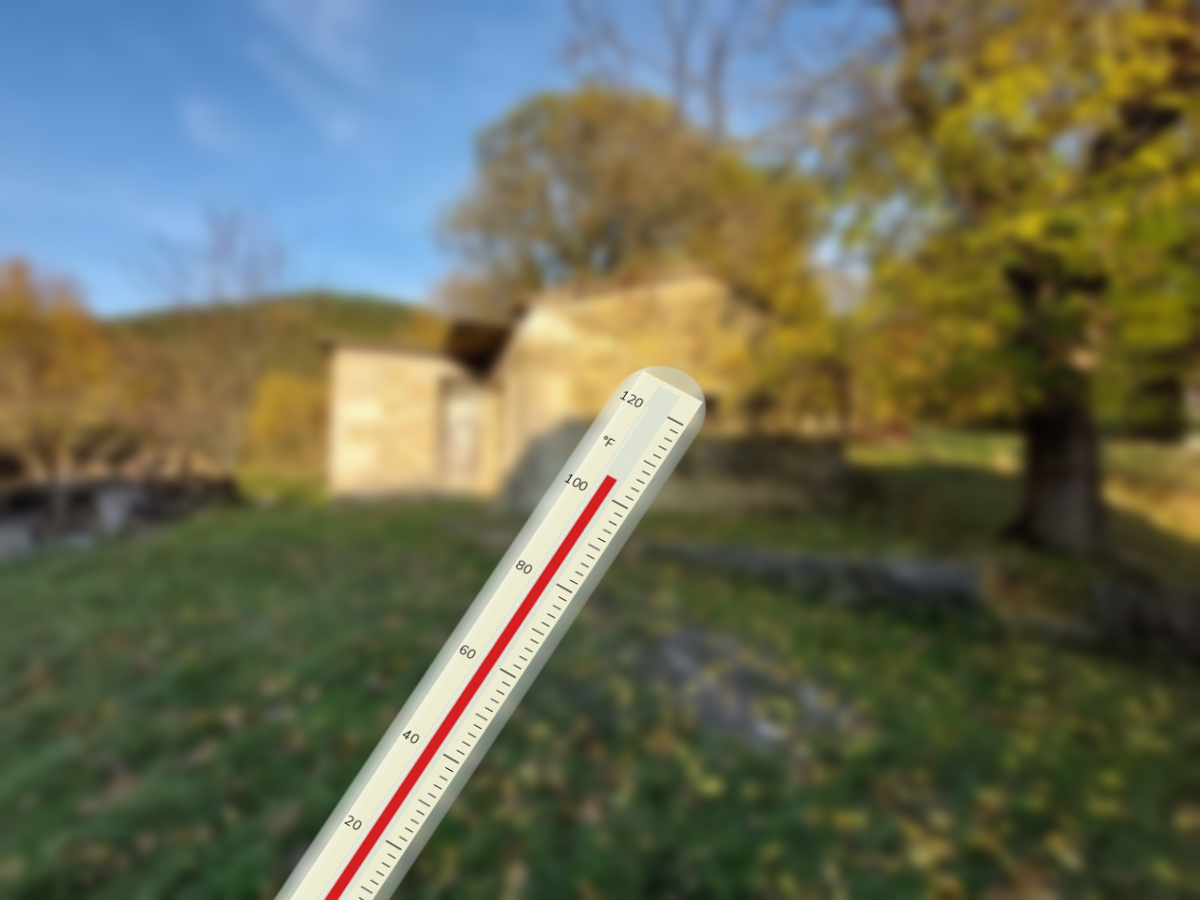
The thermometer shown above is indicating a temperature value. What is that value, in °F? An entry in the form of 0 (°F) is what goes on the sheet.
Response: 104 (°F)
